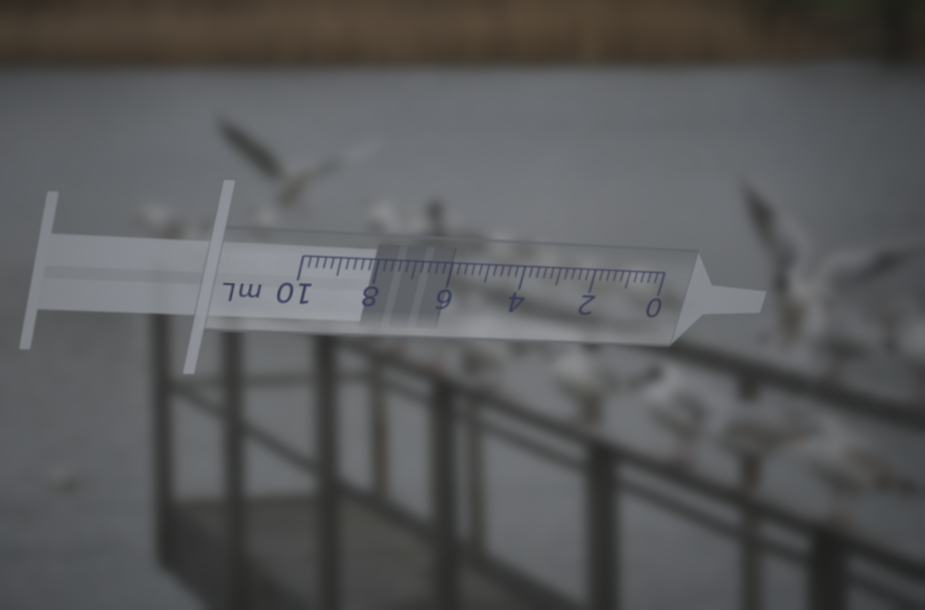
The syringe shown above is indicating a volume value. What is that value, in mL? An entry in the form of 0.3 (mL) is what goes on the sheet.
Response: 6 (mL)
